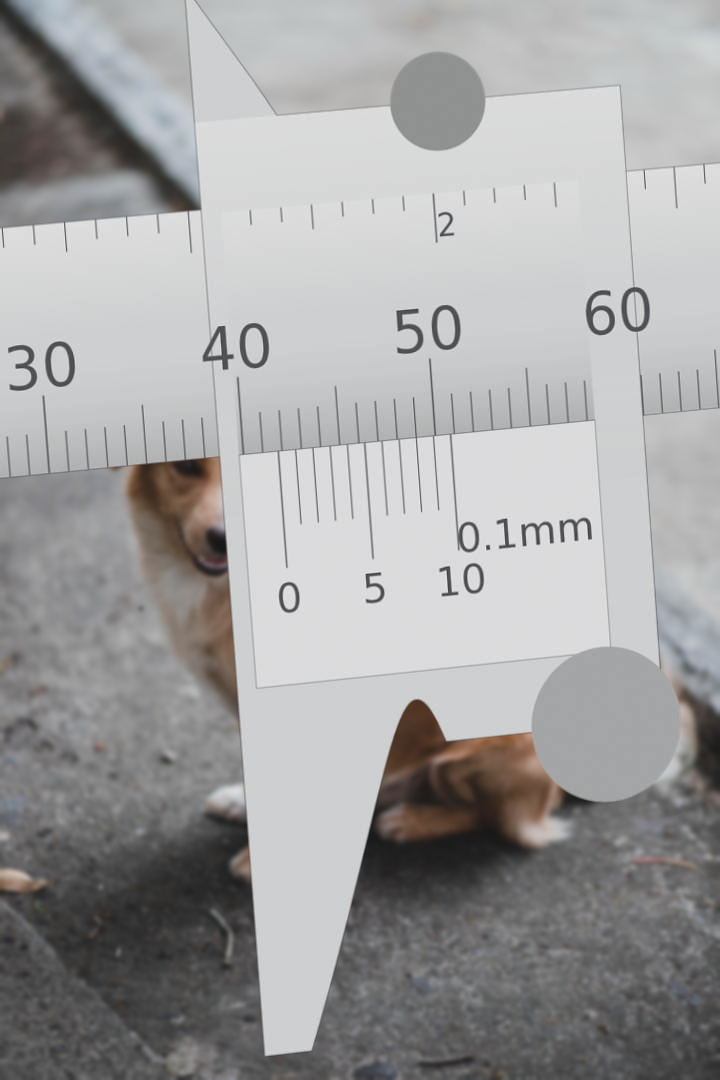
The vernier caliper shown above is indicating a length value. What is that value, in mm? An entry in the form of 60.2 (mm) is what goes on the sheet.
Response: 41.8 (mm)
